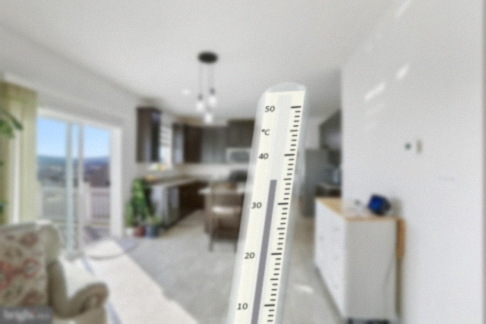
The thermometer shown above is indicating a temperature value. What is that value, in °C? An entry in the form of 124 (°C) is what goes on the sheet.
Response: 35 (°C)
